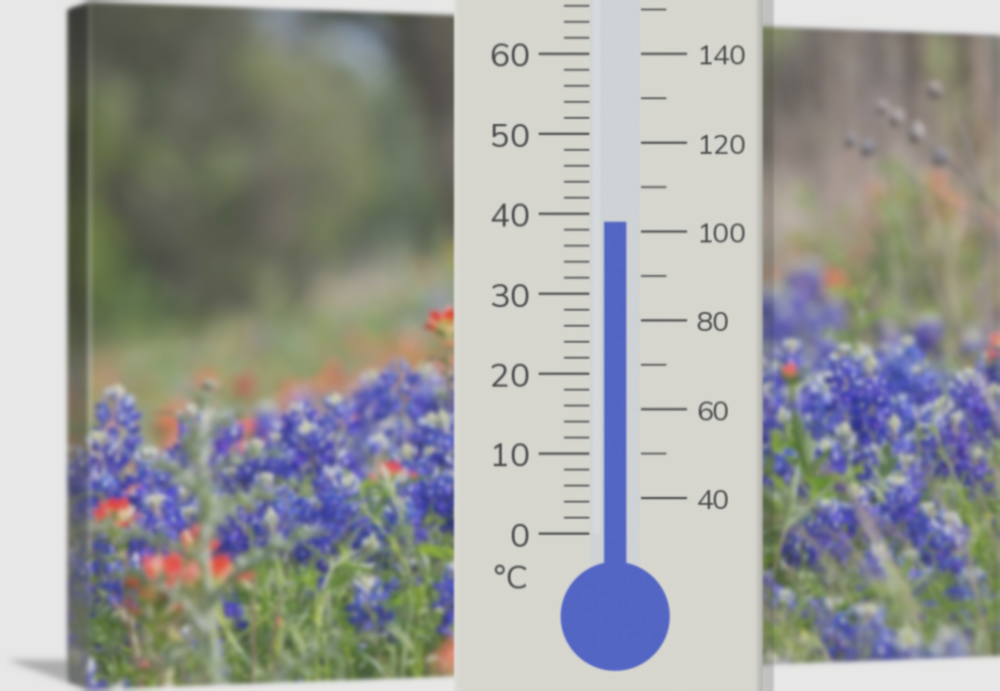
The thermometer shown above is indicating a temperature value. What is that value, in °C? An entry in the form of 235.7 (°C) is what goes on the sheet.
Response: 39 (°C)
